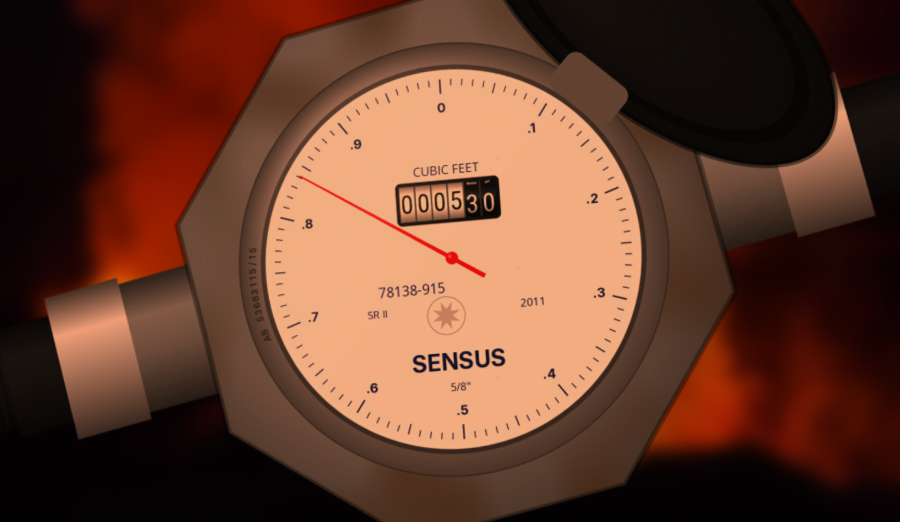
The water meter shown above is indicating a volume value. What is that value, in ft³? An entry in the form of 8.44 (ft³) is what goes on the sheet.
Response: 529.84 (ft³)
